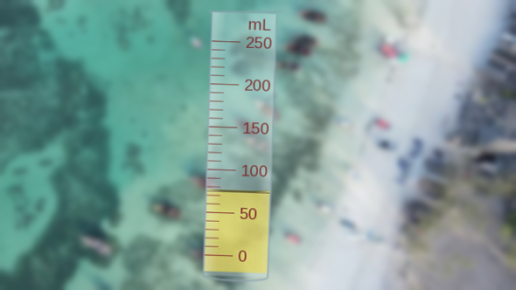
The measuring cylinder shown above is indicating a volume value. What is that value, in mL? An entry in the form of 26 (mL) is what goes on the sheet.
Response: 75 (mL)
